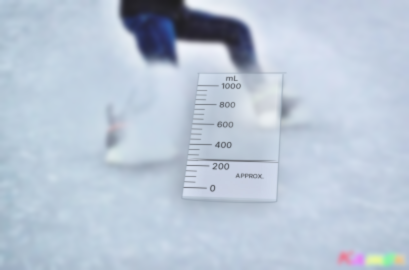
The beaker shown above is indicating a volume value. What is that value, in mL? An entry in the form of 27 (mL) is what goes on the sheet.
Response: 250 (mL)
